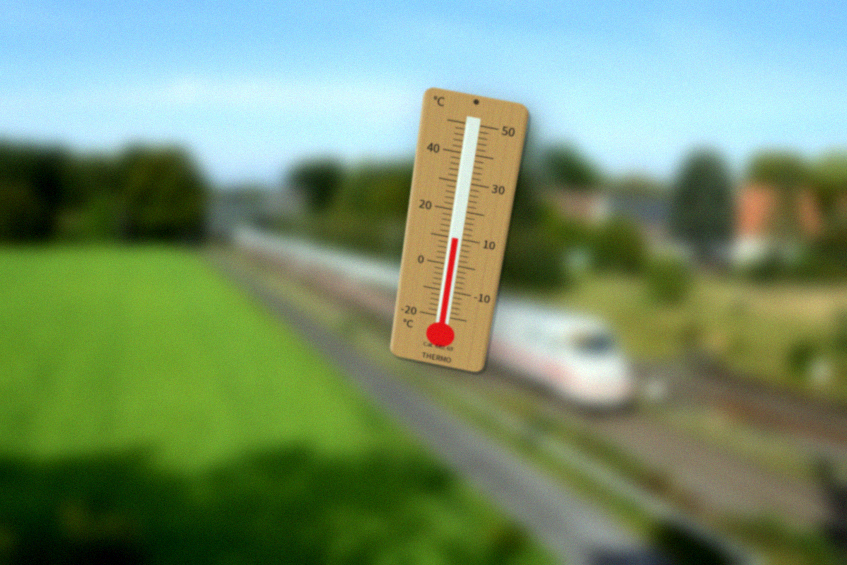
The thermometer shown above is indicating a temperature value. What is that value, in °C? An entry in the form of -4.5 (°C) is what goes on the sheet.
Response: 10 (°C)
